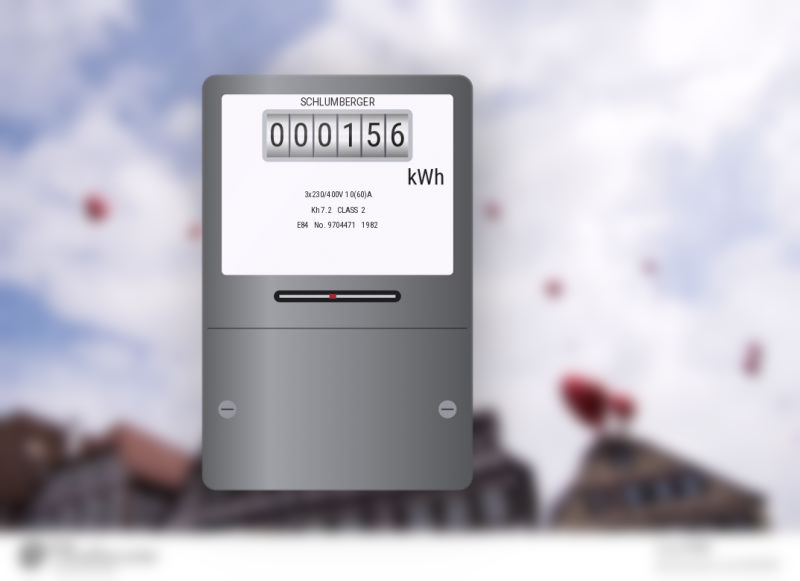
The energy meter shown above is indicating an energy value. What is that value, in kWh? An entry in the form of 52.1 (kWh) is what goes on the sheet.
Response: 156 (kWh)
